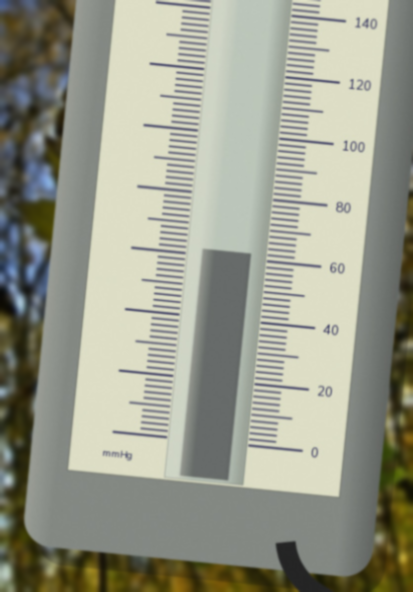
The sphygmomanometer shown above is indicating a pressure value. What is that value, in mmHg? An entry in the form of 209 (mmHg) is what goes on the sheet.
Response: 62 (mmHg)
